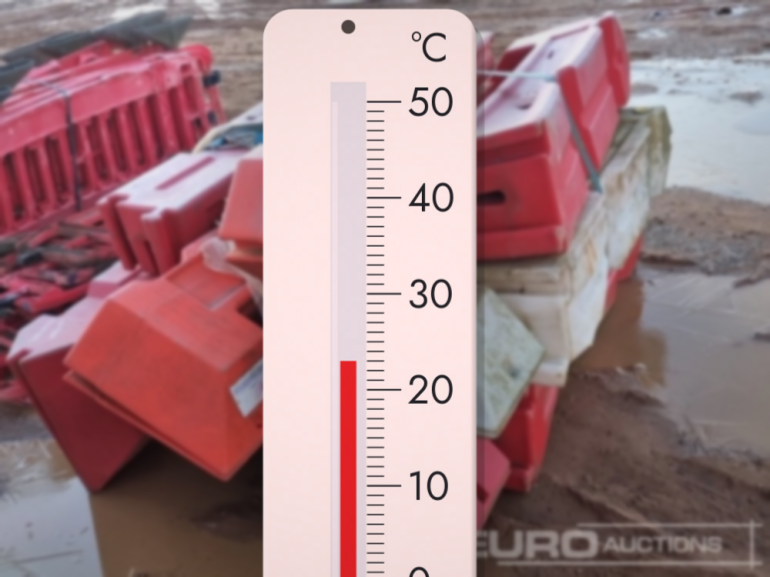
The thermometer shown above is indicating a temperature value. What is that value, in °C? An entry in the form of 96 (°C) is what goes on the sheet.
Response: 23 (°C)
